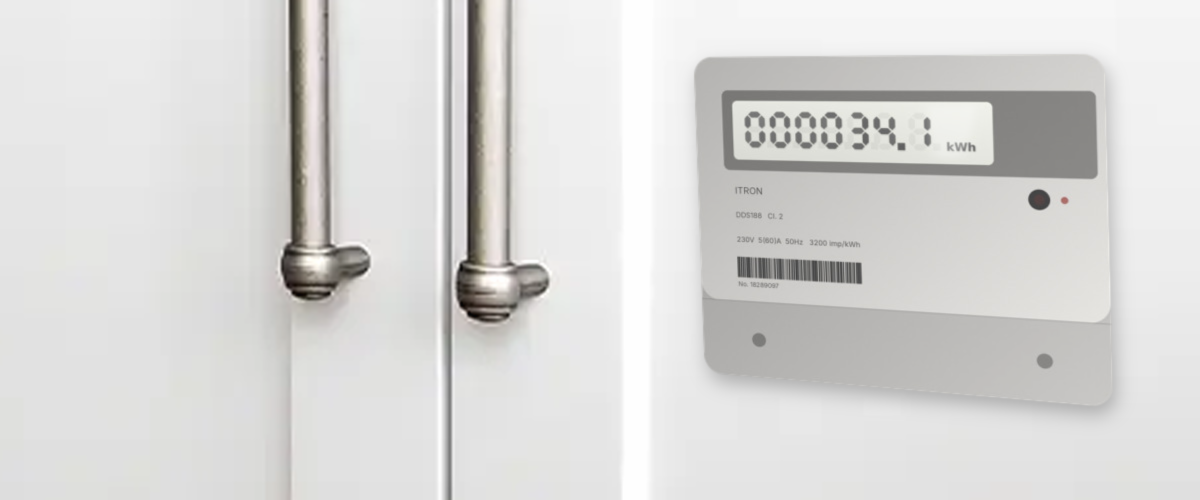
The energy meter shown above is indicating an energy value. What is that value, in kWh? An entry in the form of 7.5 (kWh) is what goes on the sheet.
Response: 34.1 (kWh)
